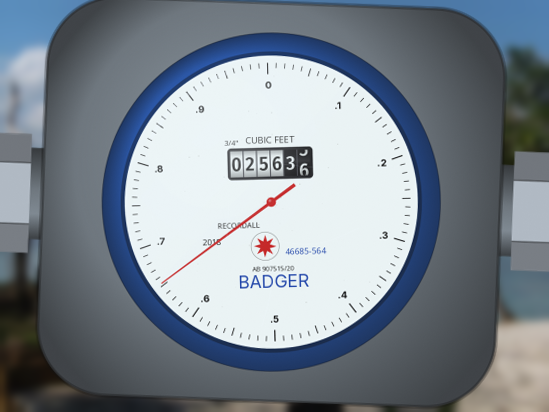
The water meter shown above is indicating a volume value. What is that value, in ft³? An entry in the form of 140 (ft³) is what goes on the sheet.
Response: 25635.65 (ft³)
